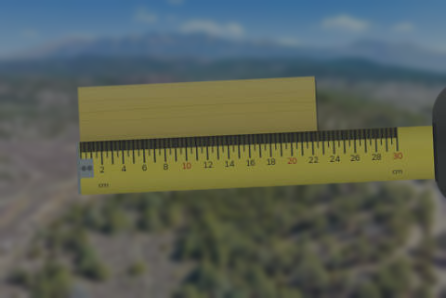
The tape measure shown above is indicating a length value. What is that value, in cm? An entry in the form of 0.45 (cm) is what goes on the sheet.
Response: 22.5 (cm)
